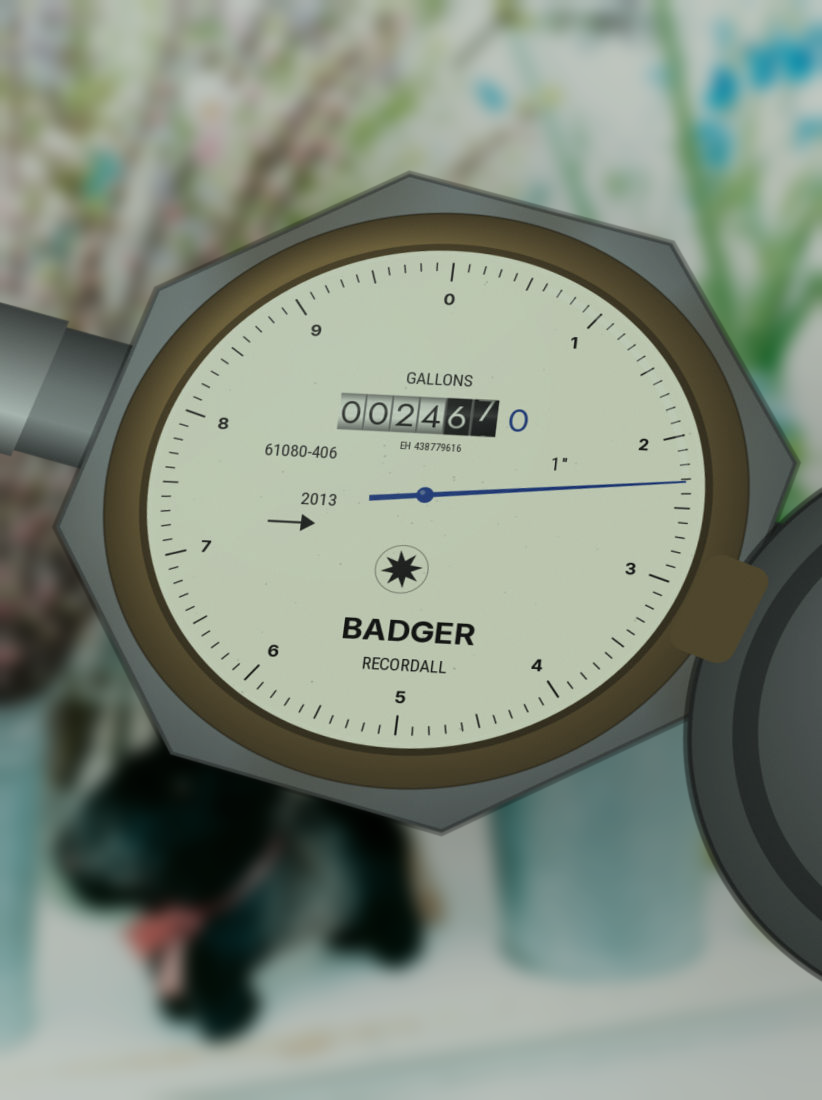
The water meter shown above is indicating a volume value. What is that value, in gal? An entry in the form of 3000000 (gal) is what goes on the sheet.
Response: 24672.3 (gal)
